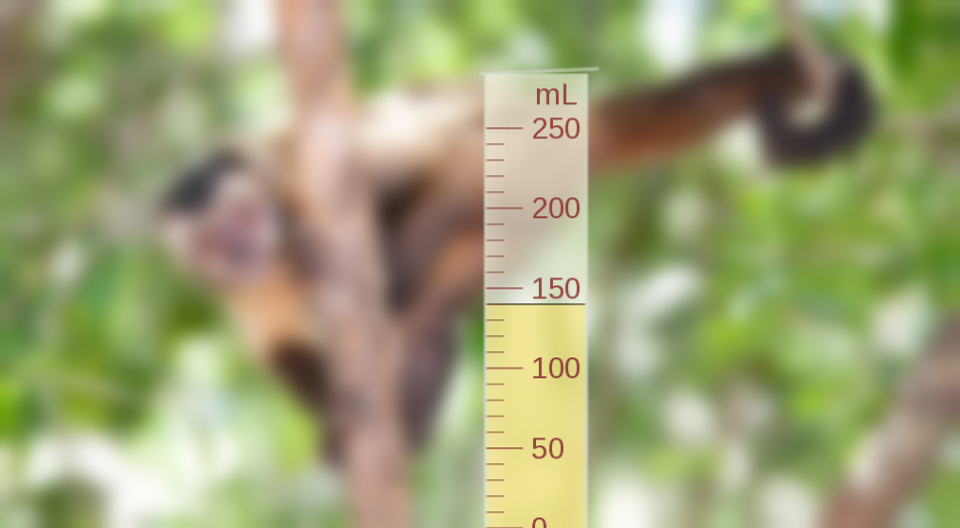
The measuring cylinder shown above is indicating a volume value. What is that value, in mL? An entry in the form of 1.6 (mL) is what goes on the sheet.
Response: 140 (mL)
